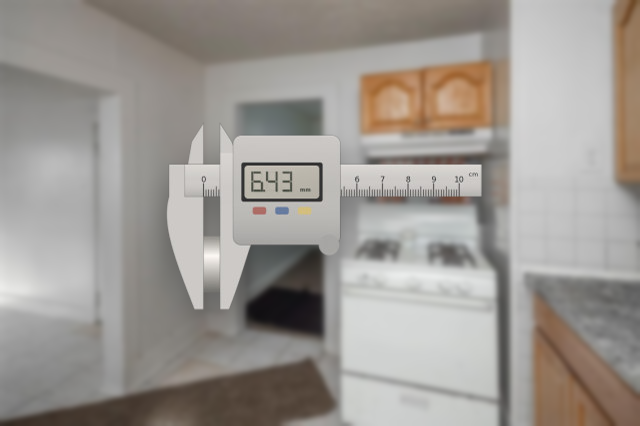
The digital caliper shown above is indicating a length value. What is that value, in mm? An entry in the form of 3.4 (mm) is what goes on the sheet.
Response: 6.43 (mm)
